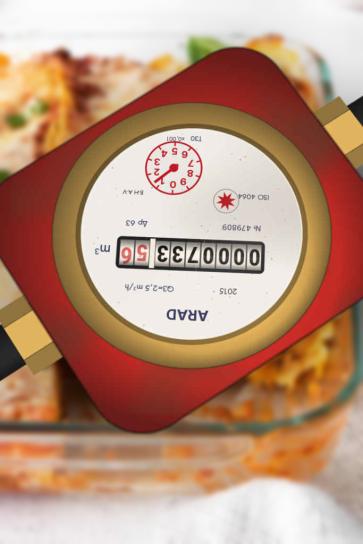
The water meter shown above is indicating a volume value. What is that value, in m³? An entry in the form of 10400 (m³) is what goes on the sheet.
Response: 733.561 (m³)
